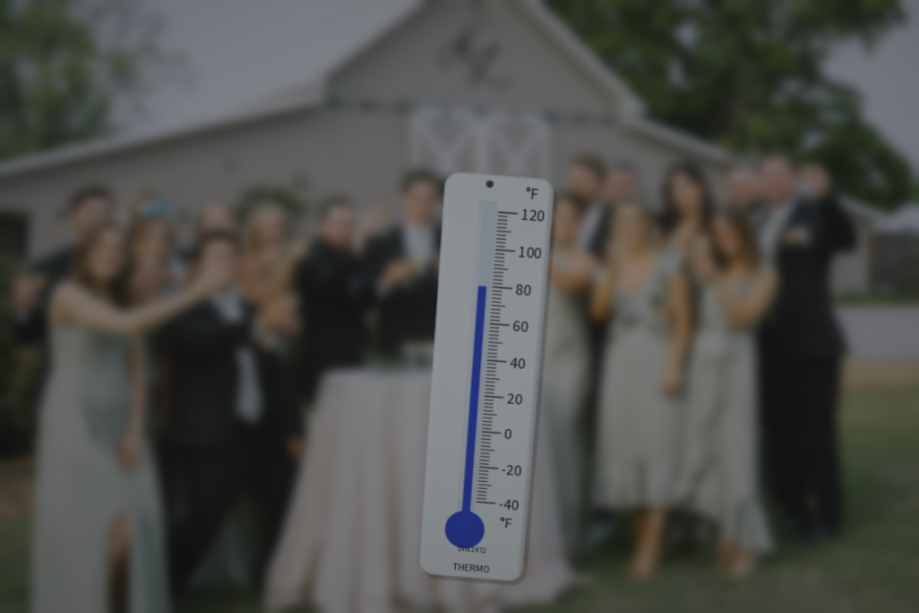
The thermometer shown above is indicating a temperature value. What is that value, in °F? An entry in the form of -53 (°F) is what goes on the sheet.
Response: 80 (°F)
